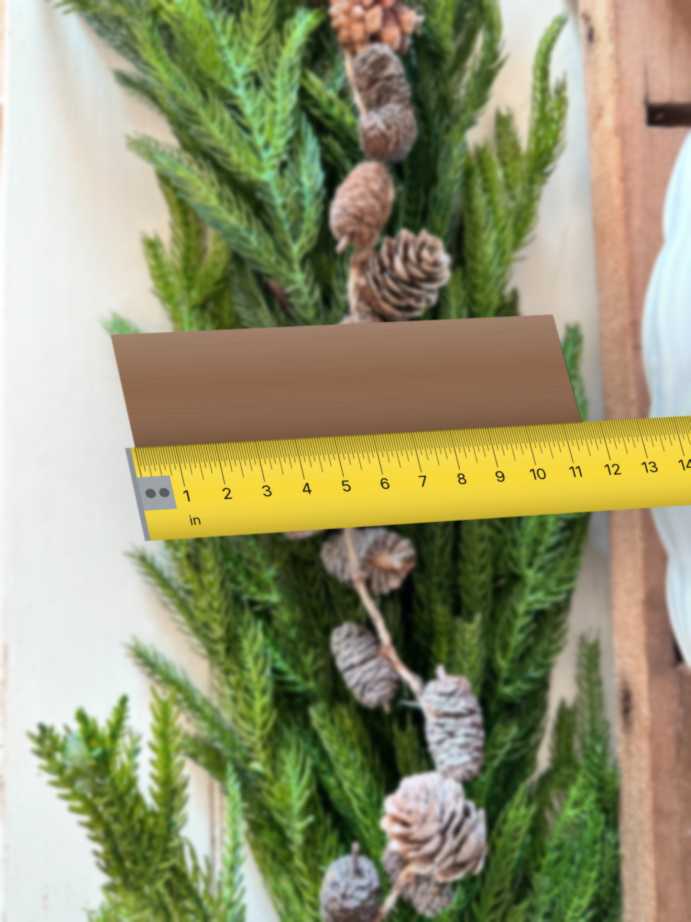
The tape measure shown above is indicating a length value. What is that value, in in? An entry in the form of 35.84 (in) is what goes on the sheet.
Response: 11.5 (in)
